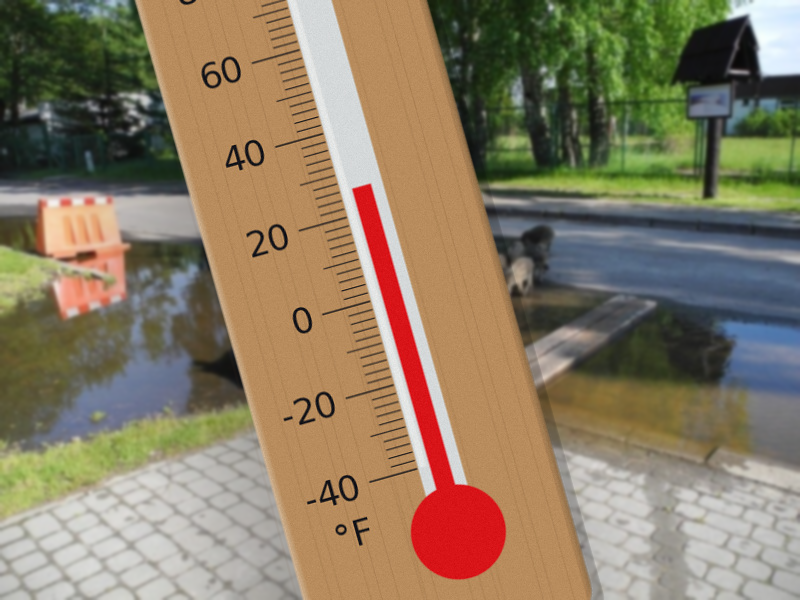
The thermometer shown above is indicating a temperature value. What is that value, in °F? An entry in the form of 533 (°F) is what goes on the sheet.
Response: 26 (°F)
